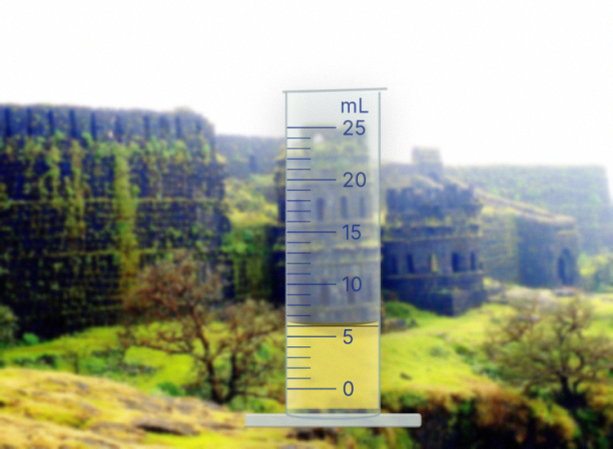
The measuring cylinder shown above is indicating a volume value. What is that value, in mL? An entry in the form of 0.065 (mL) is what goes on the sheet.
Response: 6 (mL)
